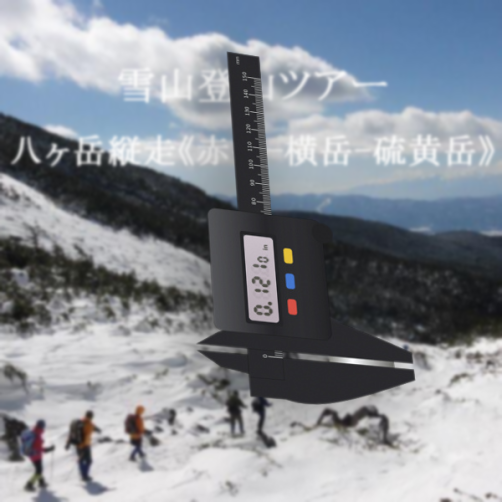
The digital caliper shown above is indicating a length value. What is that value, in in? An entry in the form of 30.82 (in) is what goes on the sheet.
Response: 0.1210 (in)
